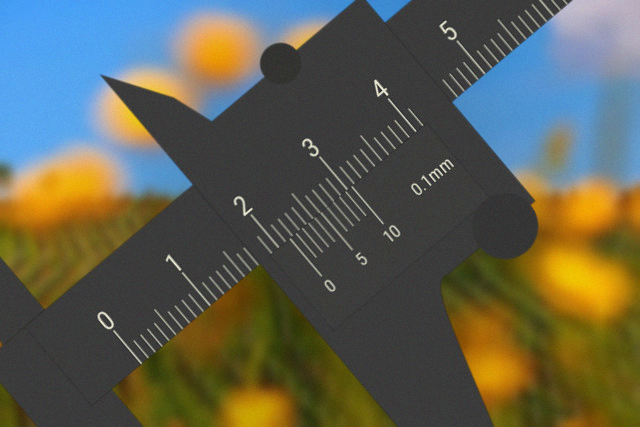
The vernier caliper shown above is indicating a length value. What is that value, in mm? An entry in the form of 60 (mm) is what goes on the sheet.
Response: 21.6 (mm)
